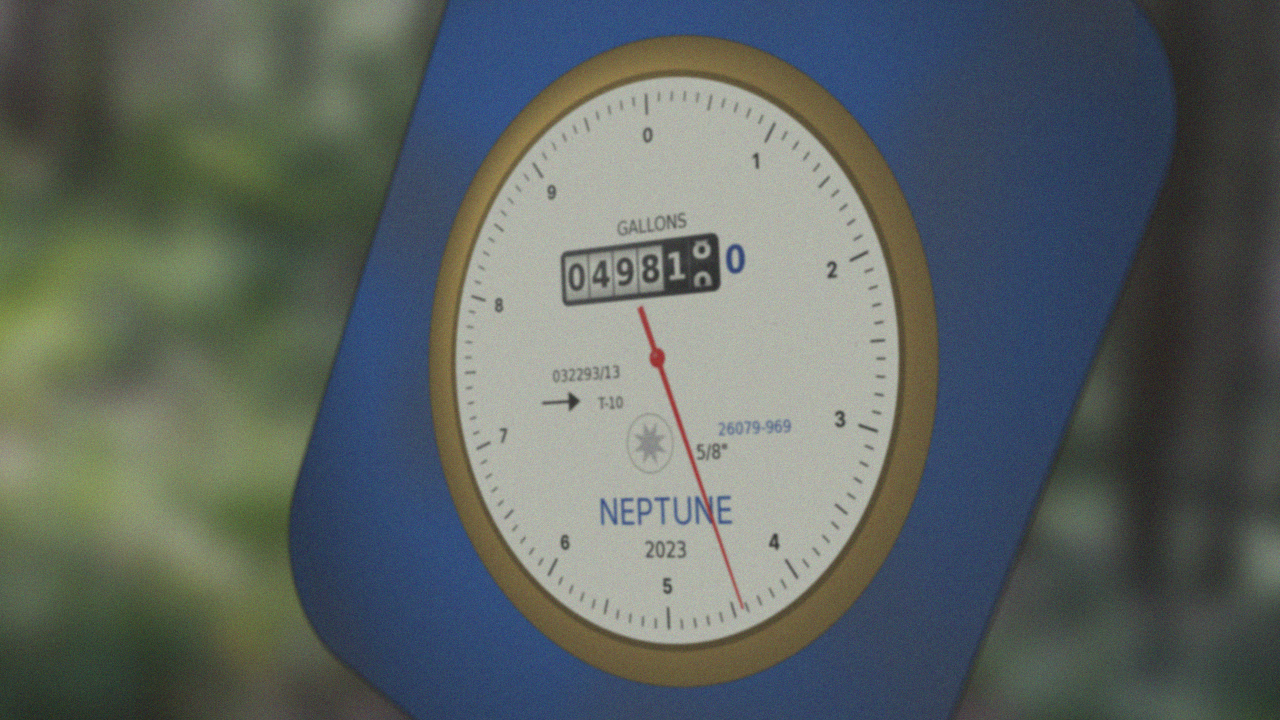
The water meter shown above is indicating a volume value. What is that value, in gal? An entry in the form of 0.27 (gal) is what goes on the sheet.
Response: 498184.4 (gal)
